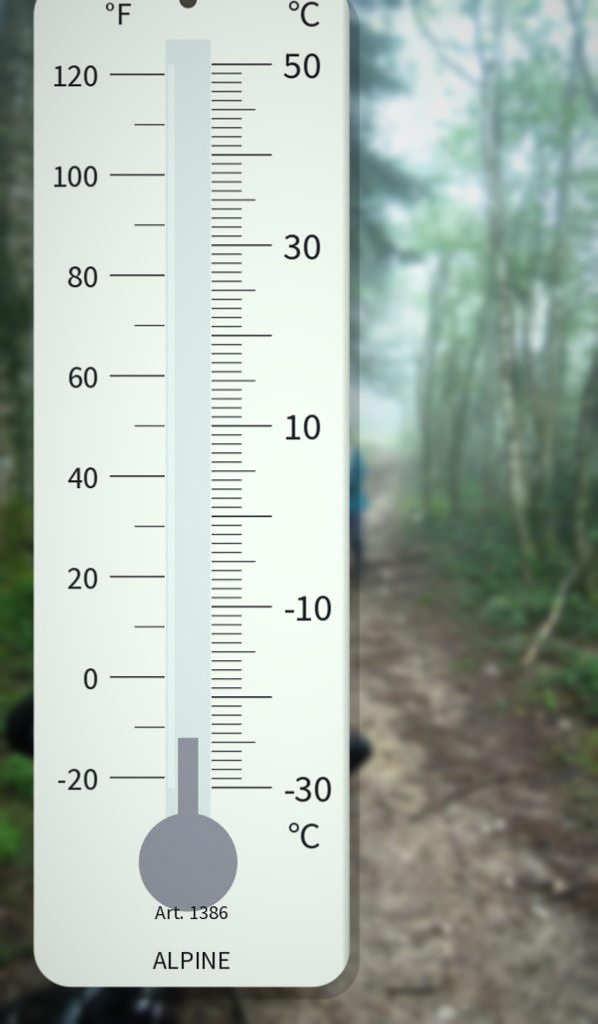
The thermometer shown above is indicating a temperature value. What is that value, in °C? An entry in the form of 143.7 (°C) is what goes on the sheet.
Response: -24.5 (°C)
